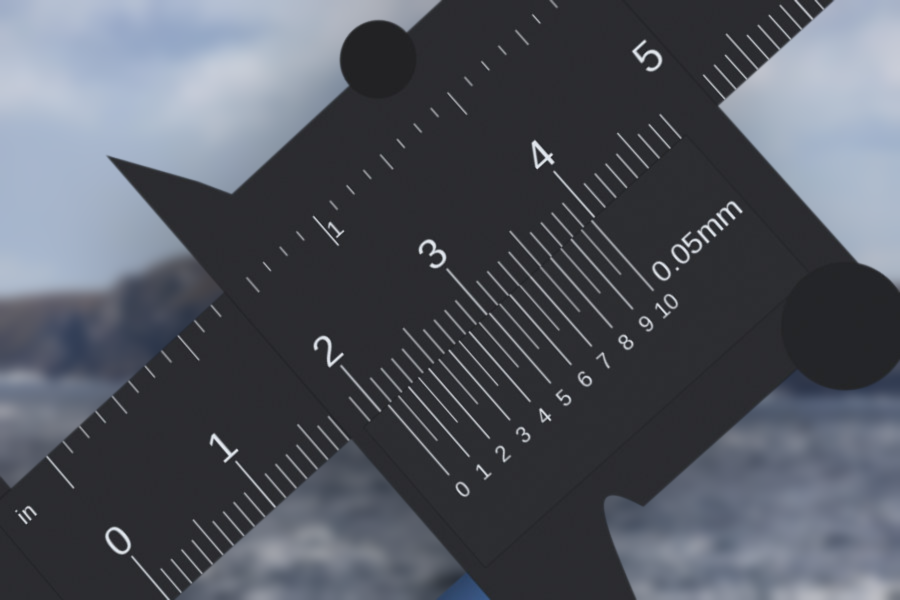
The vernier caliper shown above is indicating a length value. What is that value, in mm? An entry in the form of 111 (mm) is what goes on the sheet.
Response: 20.7 (mm)
